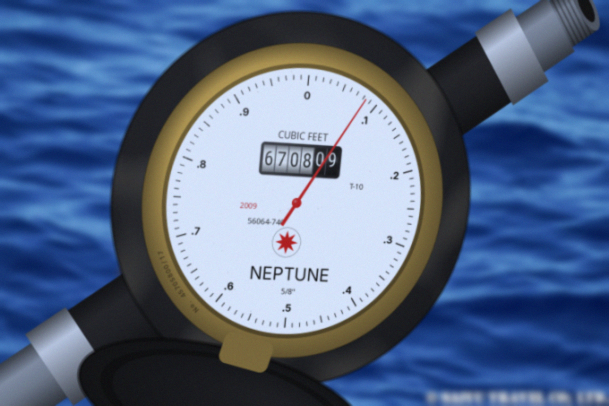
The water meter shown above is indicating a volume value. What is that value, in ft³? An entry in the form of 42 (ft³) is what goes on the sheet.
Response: 670809.08 (ft³)
